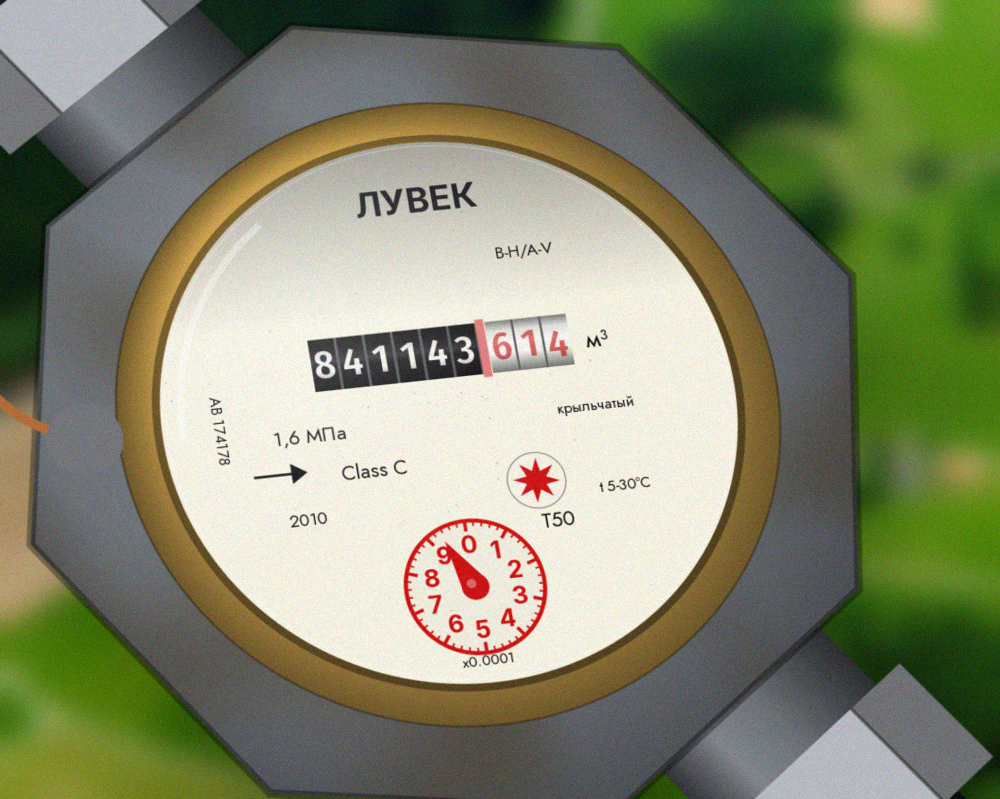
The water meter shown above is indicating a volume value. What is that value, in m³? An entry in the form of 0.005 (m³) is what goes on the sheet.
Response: 841143.6139 (m³)
